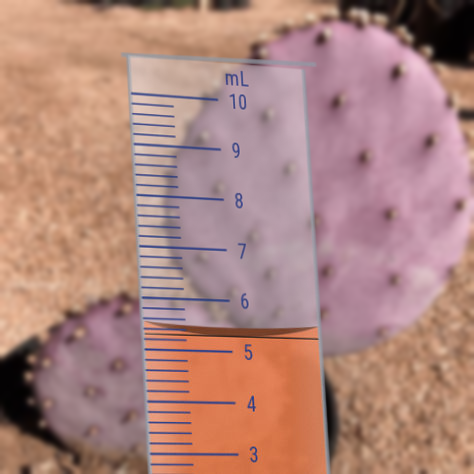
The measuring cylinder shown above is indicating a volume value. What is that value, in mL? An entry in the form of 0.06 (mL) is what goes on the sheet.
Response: 5.3 (mL)
